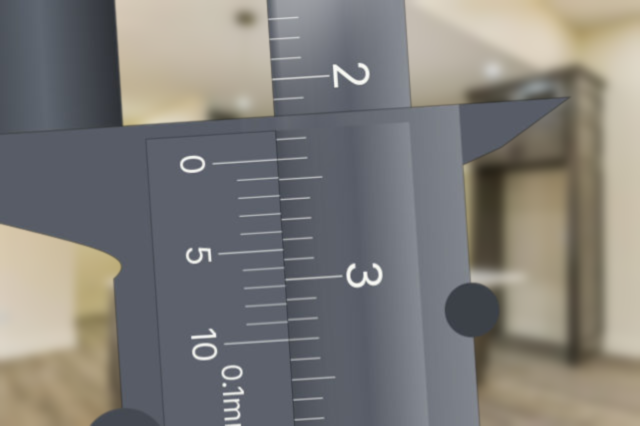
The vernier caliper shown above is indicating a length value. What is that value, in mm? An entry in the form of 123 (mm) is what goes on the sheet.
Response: 24.0 (mm)
